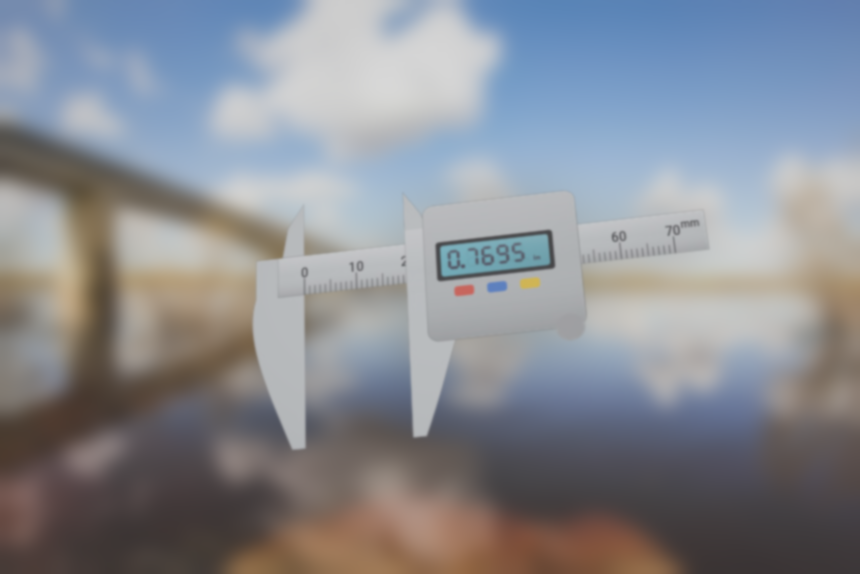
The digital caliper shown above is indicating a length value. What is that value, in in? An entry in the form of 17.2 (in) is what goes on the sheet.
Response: 0.7695 (in)
